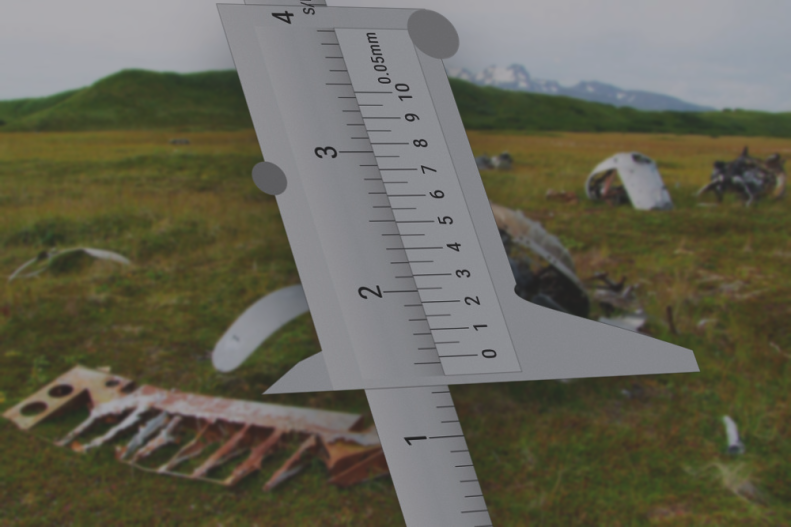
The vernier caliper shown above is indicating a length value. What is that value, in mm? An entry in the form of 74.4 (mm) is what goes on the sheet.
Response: 15.4 (mm)
